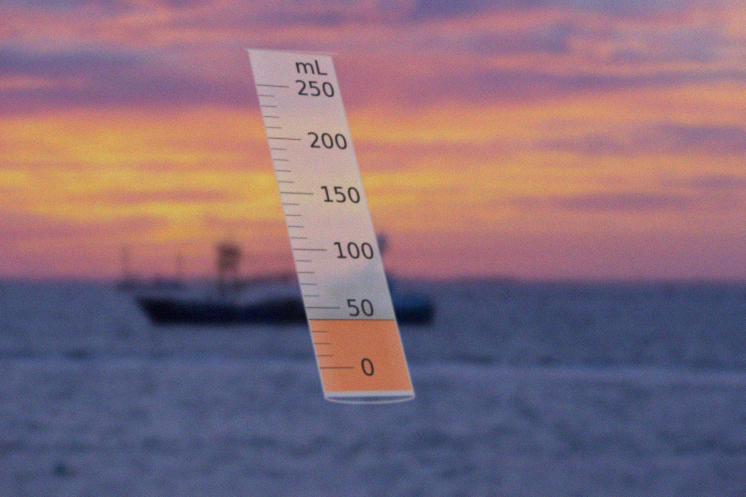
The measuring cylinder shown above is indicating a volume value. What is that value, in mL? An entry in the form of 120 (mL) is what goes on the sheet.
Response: 40 (mL)
